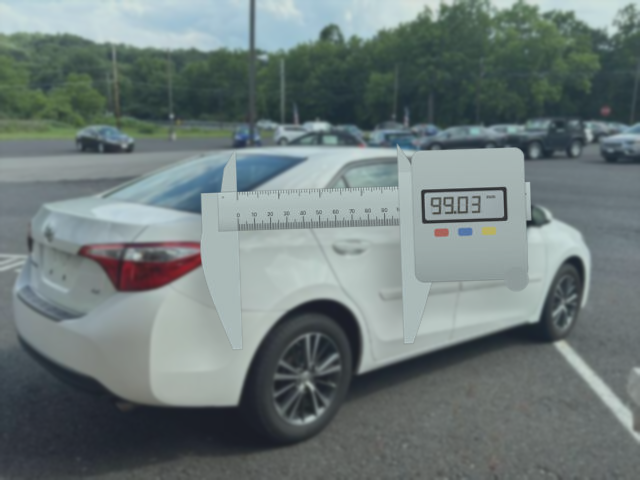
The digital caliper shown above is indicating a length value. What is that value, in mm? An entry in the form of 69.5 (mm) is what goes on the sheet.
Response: 99.03 (mm)
